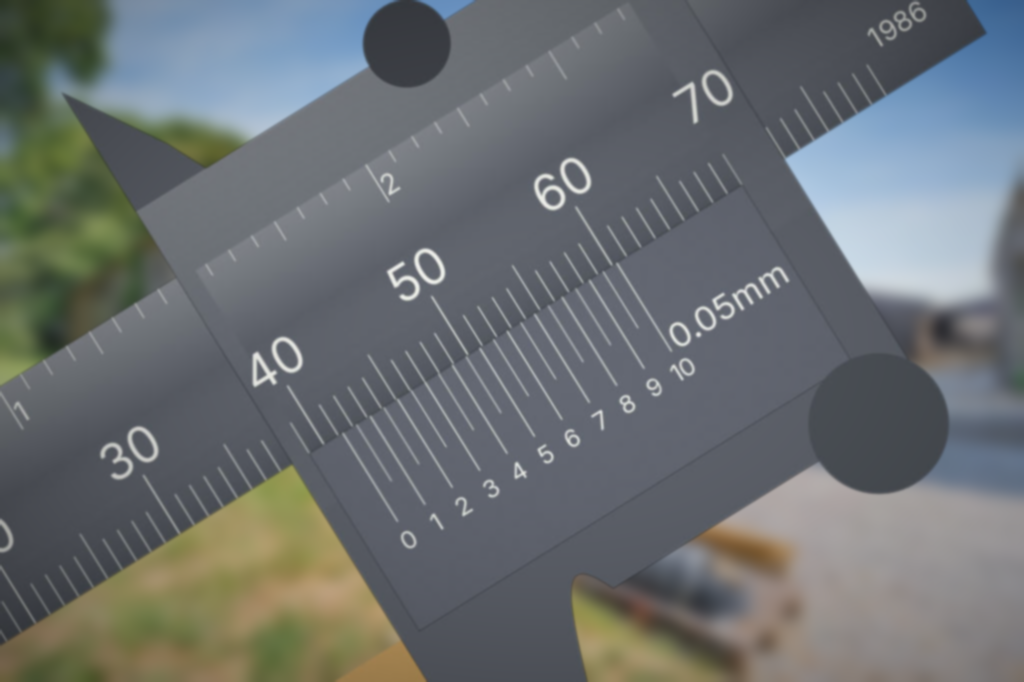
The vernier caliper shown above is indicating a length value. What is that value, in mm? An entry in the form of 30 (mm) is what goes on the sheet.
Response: 41.3 (mm)
